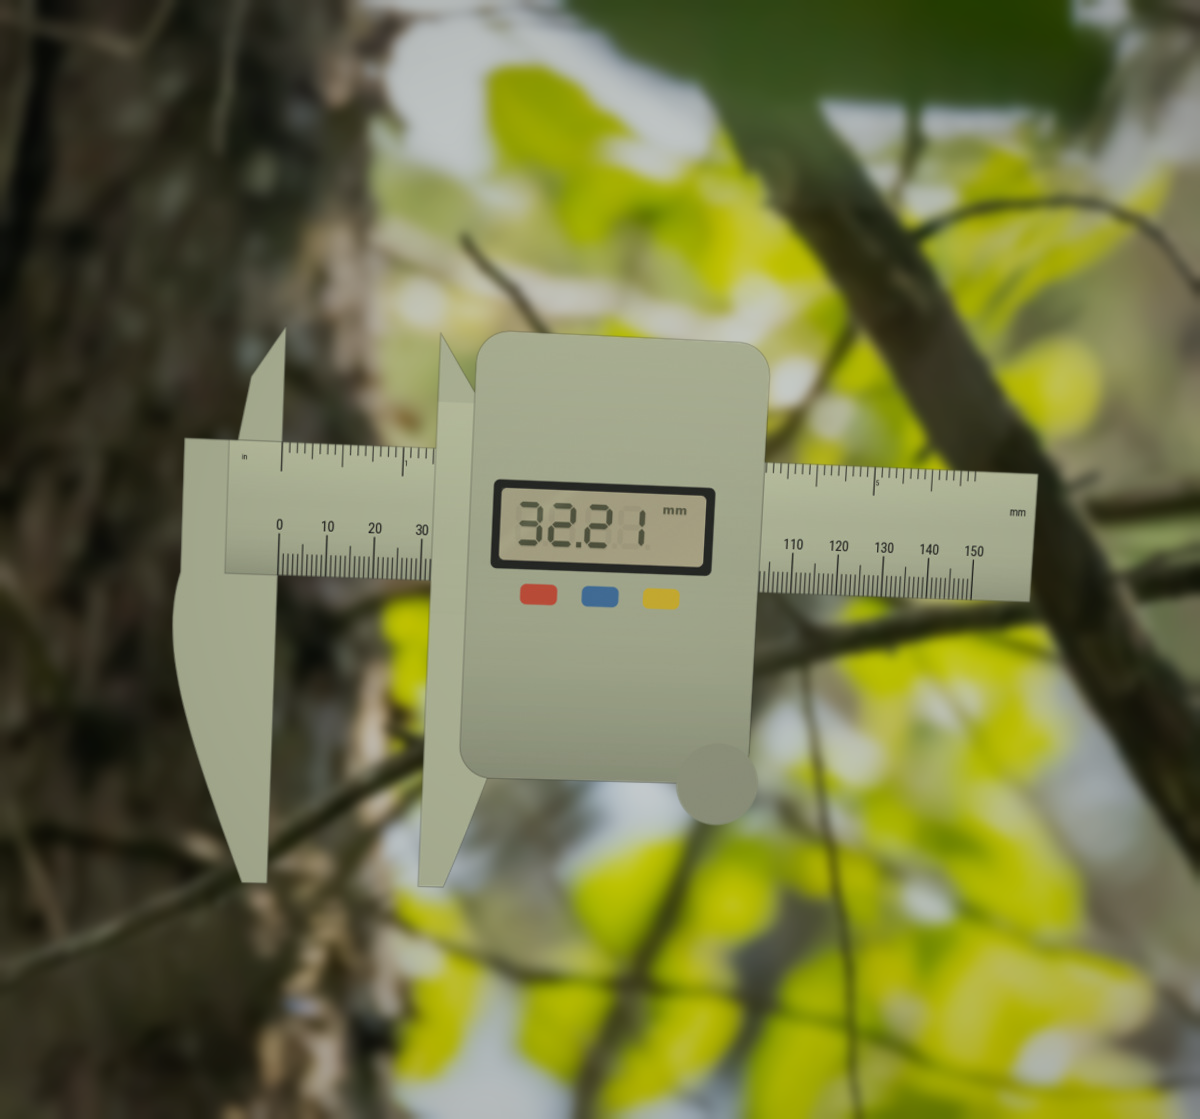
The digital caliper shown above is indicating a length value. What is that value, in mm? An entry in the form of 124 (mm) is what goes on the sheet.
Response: 32.21 (mm)
